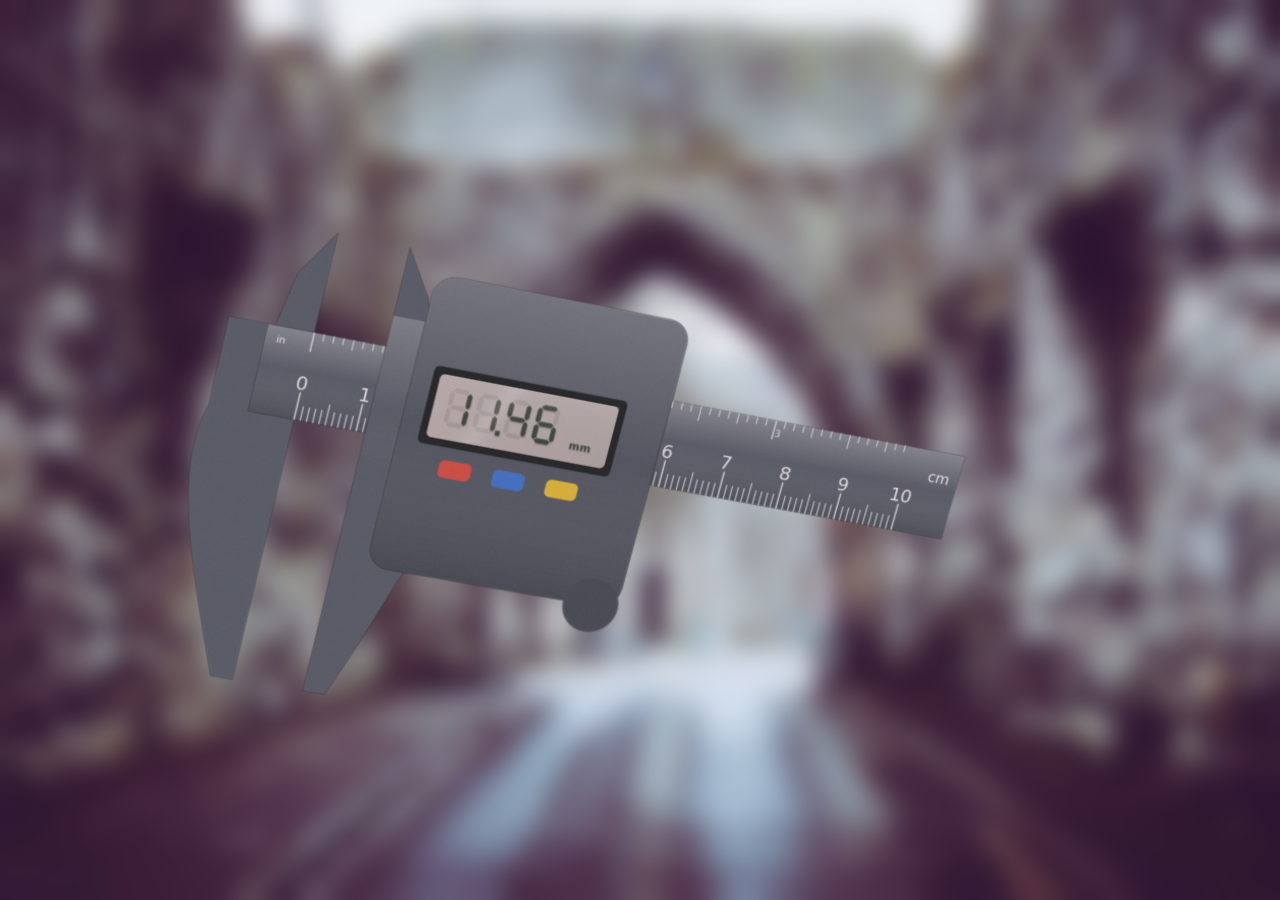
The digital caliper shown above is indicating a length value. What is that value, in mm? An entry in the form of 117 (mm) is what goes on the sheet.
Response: 11.46 (mm)
